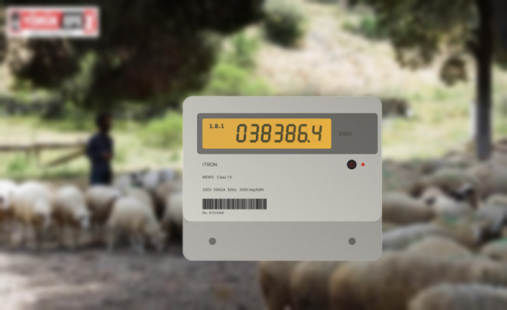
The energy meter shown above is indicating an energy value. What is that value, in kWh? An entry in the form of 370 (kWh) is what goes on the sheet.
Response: 38386.4 (kWh)
